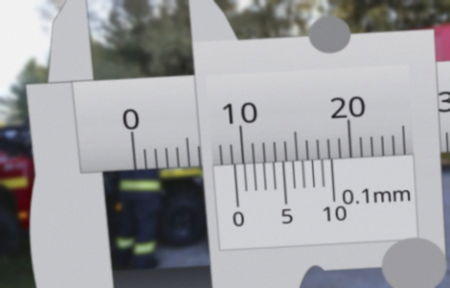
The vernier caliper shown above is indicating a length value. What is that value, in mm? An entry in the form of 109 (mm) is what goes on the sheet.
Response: 9.2 (mm)
